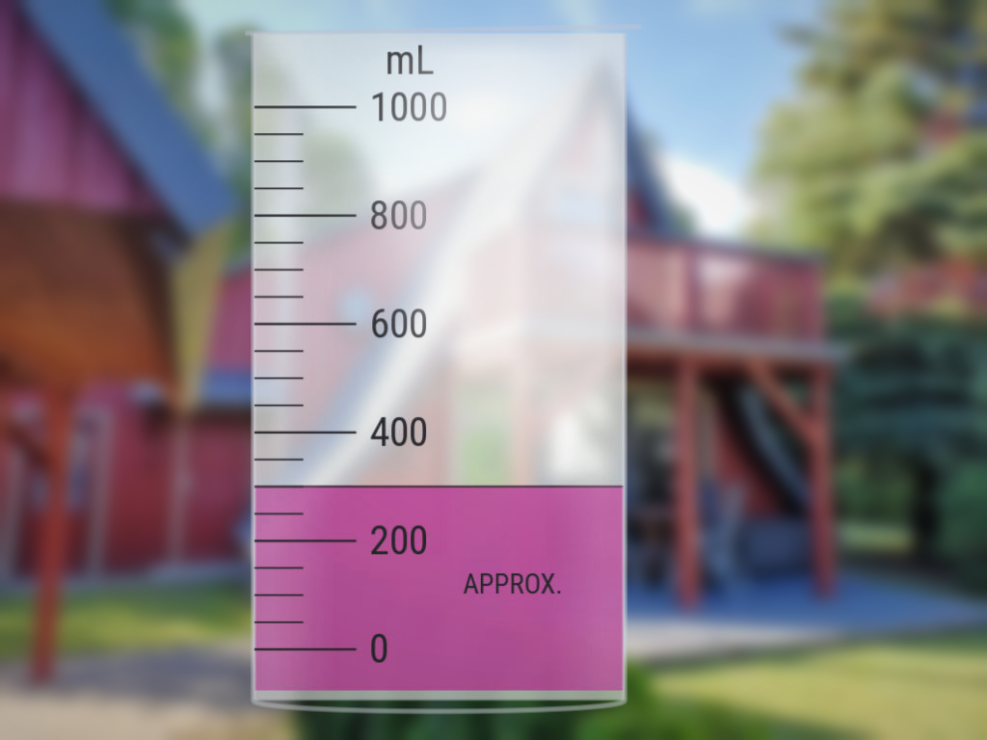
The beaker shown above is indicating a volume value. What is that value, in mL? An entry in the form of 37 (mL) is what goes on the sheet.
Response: 300 (mL)
